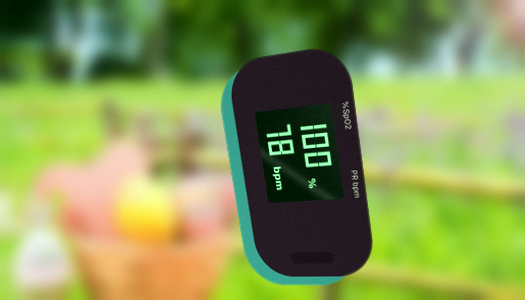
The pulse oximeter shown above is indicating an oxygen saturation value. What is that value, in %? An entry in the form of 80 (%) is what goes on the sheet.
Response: 100 (%)
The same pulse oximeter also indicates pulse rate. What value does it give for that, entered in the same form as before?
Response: 78 (bpm)
